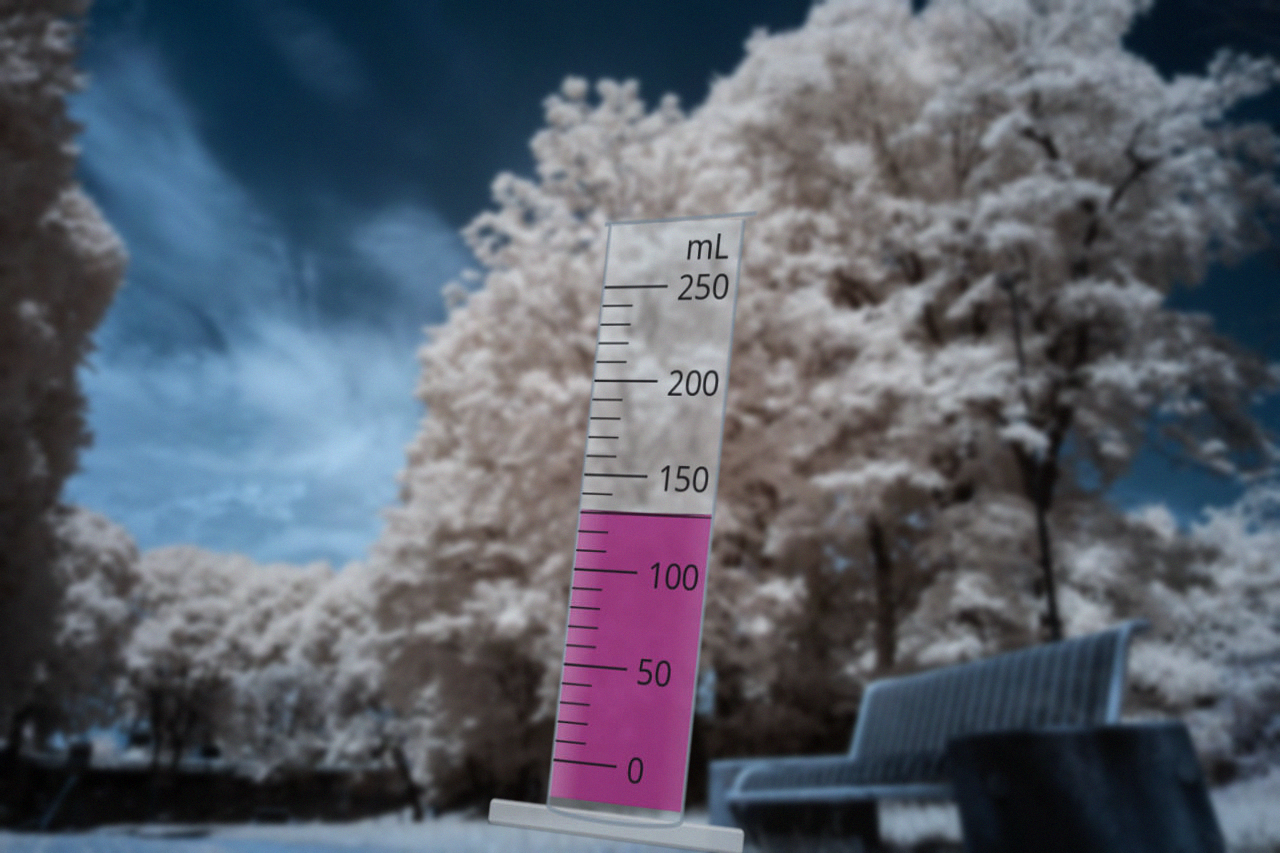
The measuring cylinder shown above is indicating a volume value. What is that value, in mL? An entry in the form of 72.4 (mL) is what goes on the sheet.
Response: 130 (mL)
